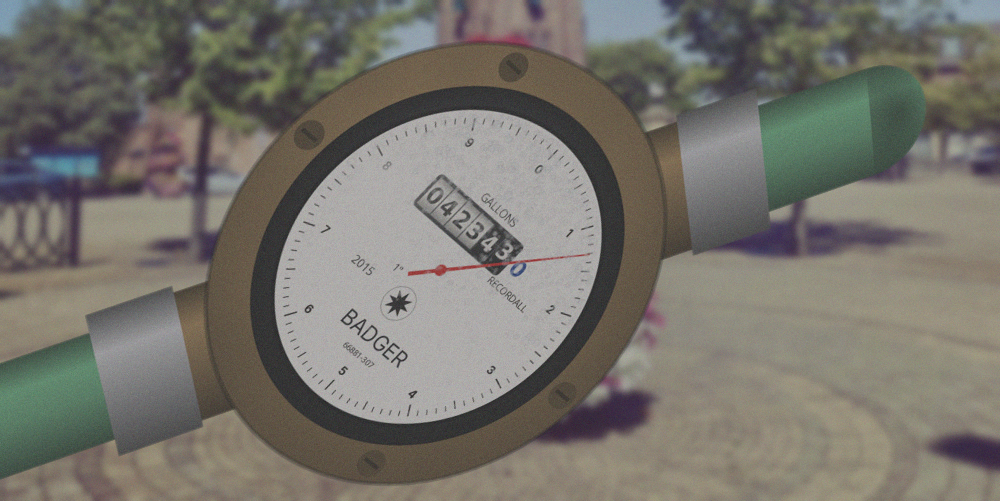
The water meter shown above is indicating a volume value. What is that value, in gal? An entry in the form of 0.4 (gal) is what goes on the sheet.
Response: 423431.3 (gal)
